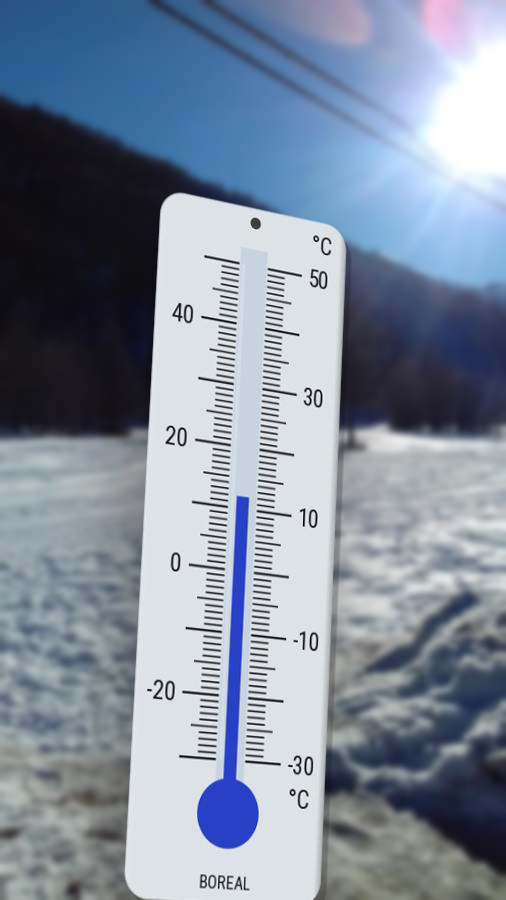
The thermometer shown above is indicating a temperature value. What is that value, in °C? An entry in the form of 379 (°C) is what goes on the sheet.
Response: 12 (°C)
